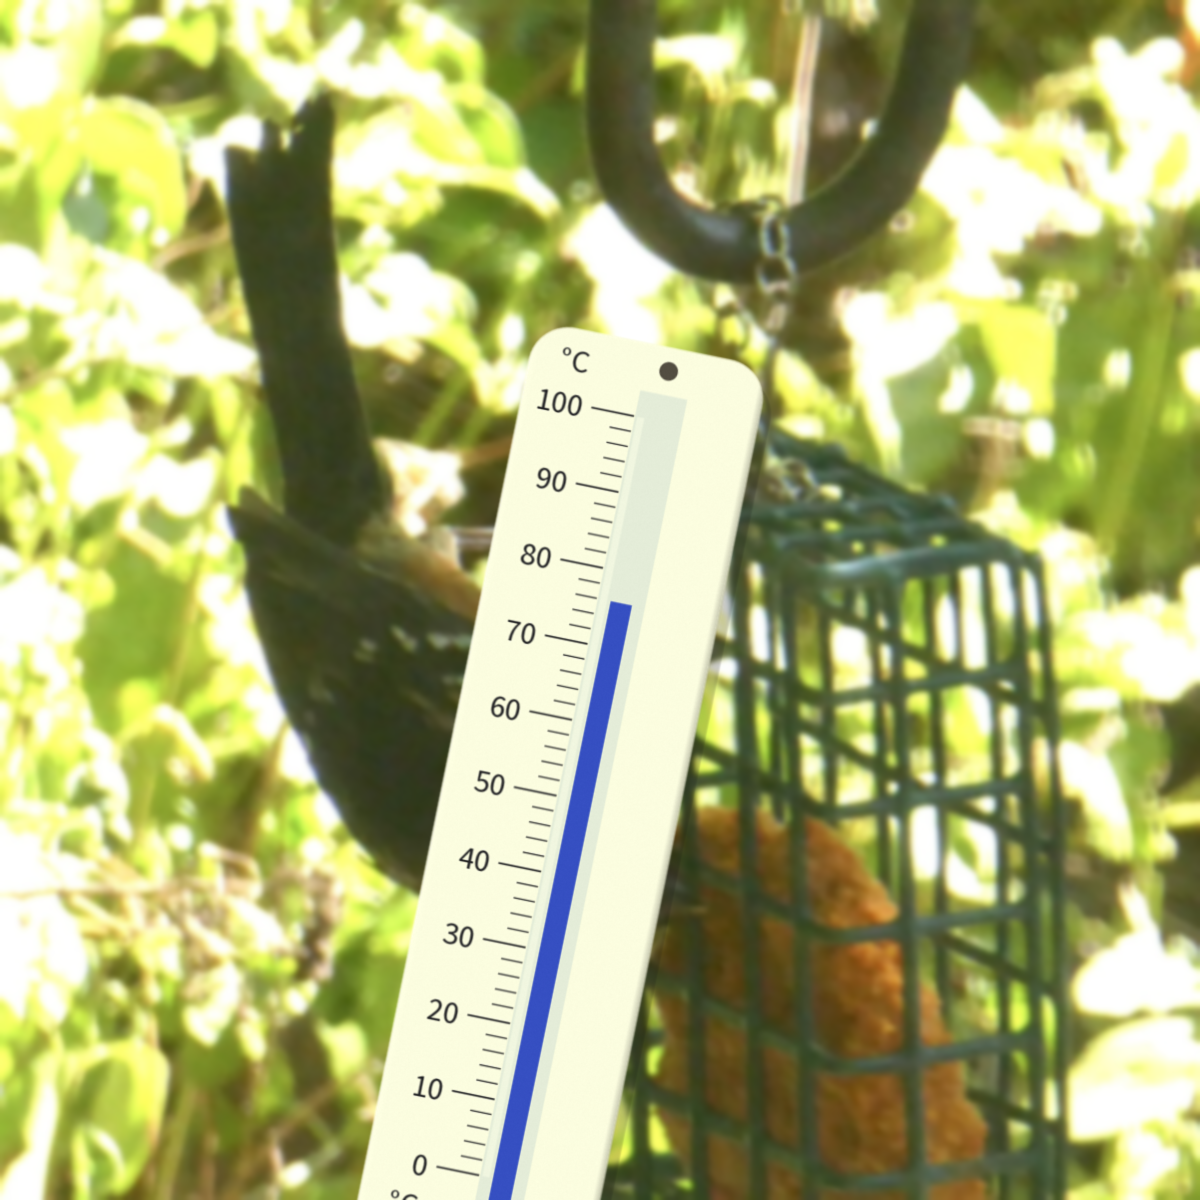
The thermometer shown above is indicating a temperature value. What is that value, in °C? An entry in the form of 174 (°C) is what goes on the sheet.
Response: 76 (°C)
